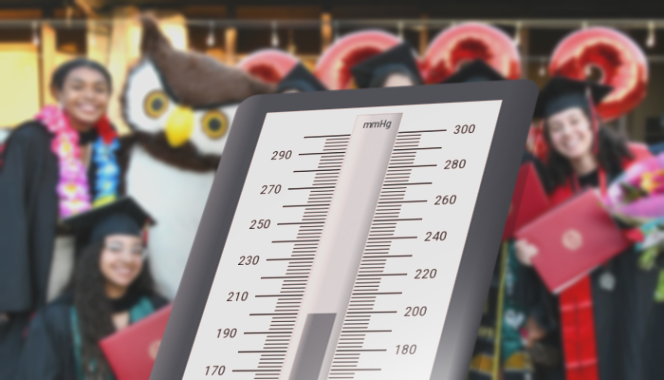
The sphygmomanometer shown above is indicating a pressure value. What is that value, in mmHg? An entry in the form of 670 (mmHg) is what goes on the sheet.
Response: 200 (mmHg)
